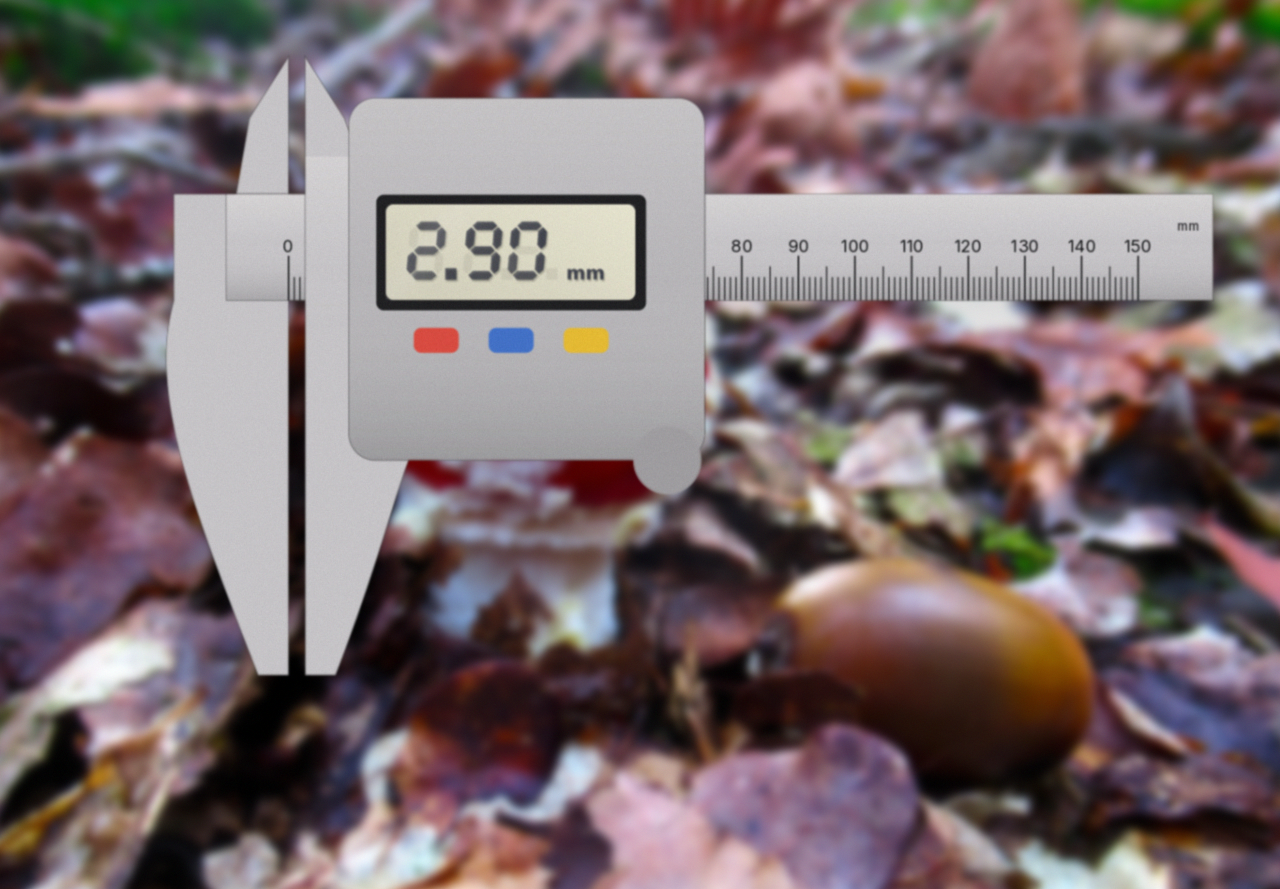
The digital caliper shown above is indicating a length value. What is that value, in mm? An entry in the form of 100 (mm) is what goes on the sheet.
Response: 2.90 (mm)
